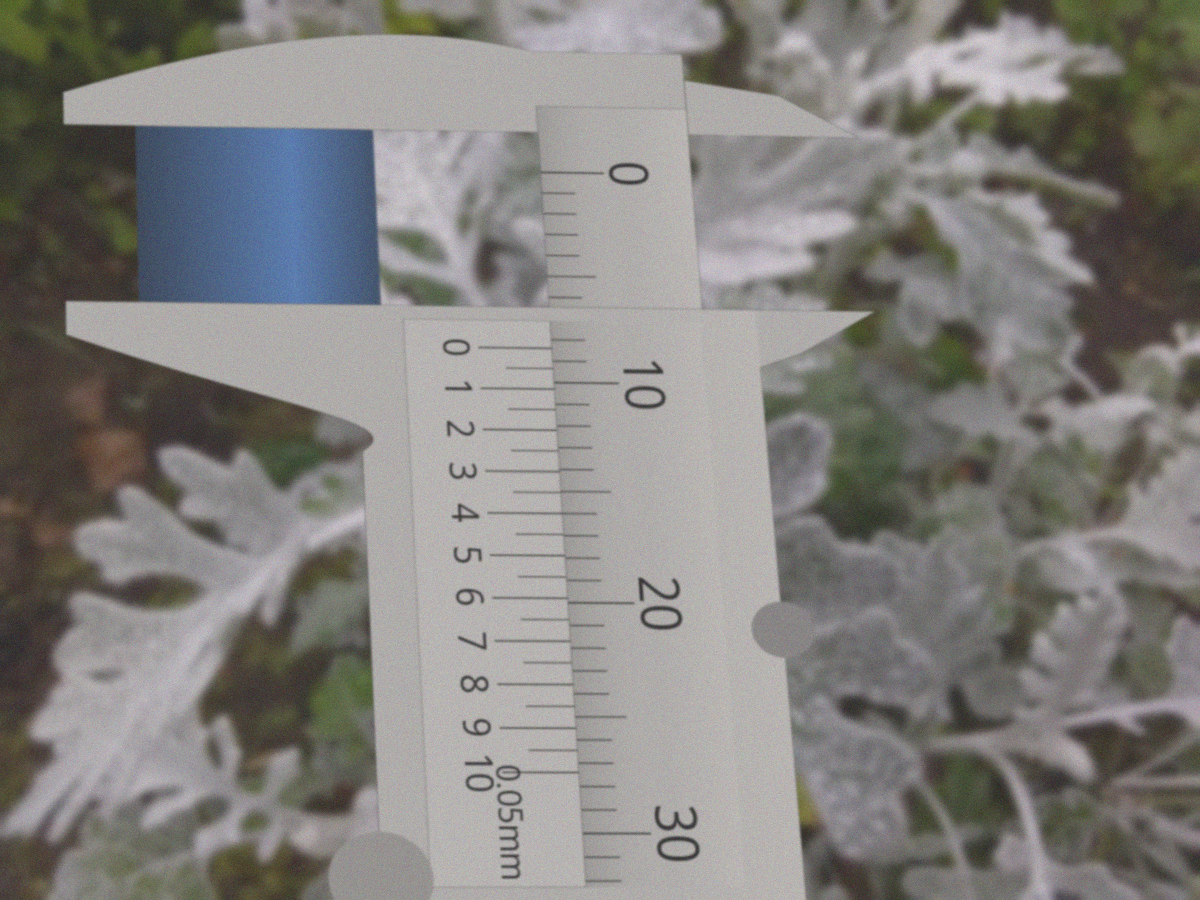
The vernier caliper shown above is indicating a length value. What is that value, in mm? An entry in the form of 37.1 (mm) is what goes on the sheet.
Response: 8.4 (mm)
